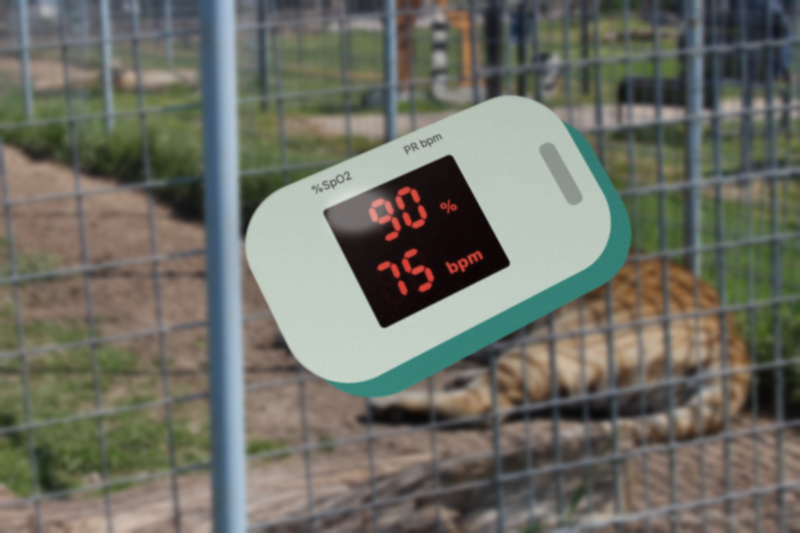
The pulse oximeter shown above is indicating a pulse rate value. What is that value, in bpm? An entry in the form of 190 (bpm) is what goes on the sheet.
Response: 75 (bpm)
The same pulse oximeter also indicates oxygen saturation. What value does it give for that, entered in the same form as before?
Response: 90 (%)
